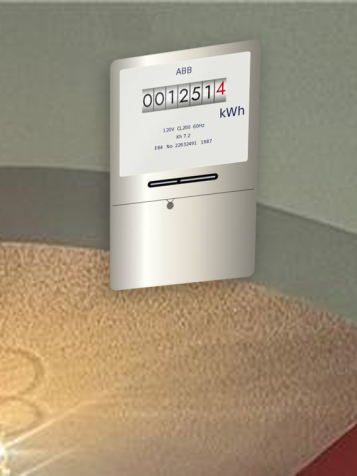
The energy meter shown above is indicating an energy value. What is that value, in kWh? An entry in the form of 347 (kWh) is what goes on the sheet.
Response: 1251.4 (kWh)
